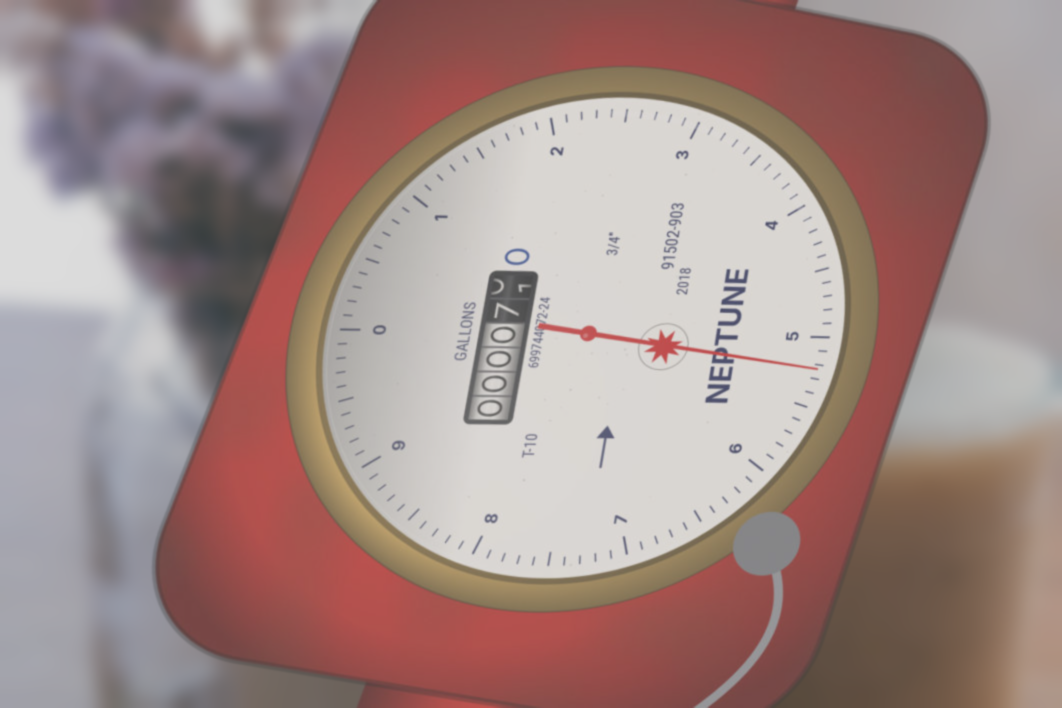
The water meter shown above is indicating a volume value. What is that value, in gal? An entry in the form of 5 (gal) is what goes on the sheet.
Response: 705.2 (gal)
